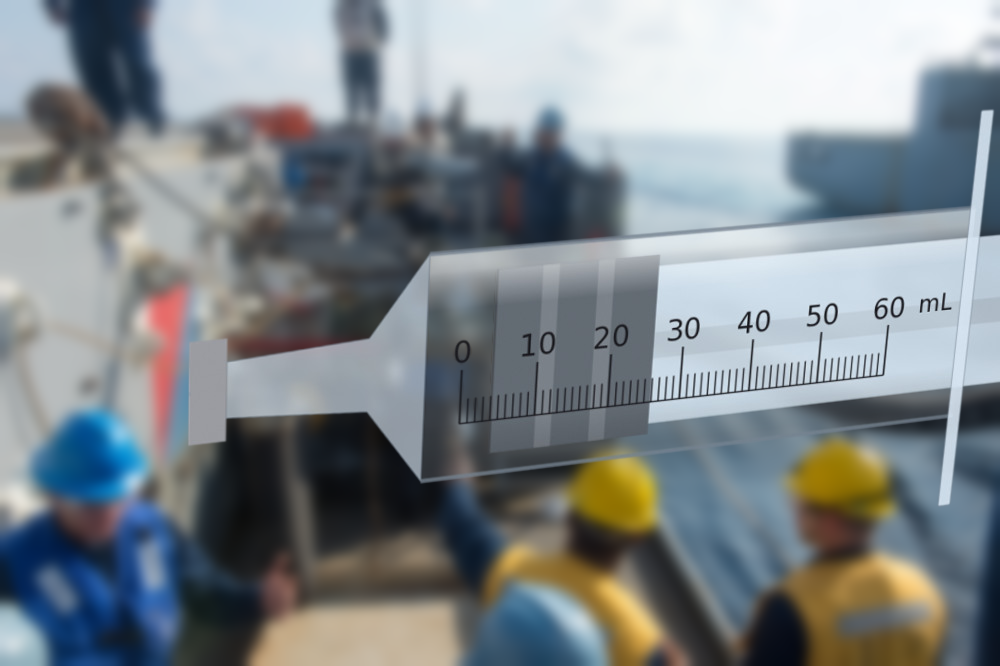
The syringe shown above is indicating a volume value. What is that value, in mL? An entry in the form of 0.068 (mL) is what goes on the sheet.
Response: 4 (mL)
